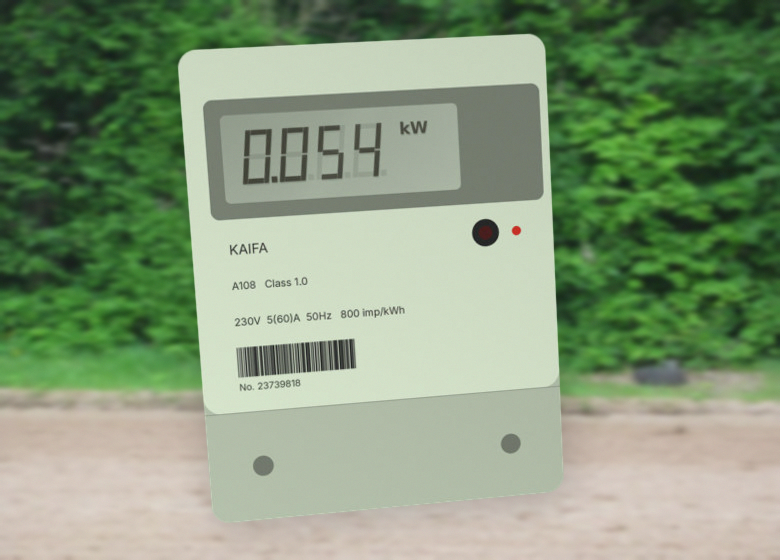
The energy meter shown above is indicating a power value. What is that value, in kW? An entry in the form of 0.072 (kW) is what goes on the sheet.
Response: 0.054 (kW)
